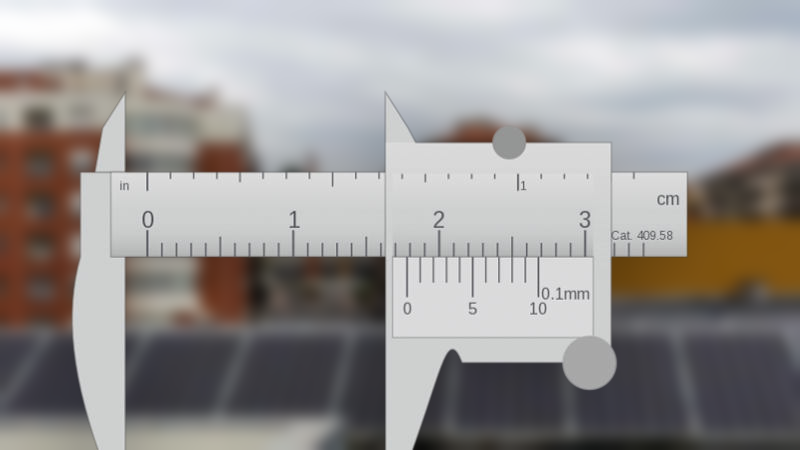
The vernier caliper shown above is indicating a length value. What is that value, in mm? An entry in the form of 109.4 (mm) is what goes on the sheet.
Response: 17.8 (mm)
